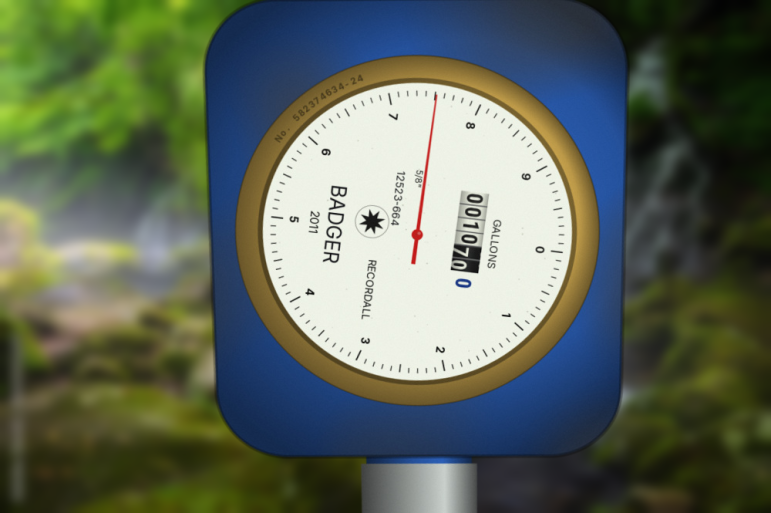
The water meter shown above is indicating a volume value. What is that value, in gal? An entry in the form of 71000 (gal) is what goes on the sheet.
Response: 10697.5 (gal)
